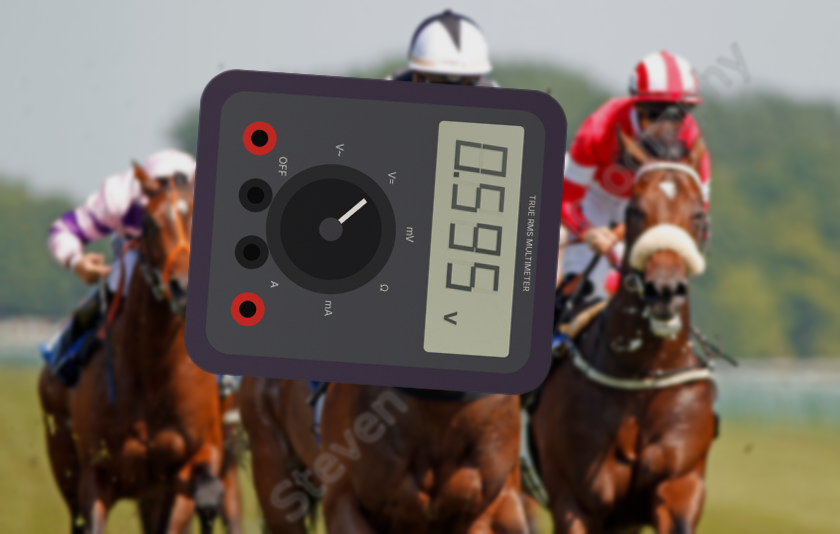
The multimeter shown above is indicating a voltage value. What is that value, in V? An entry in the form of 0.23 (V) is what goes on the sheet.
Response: 0.595 (V)
